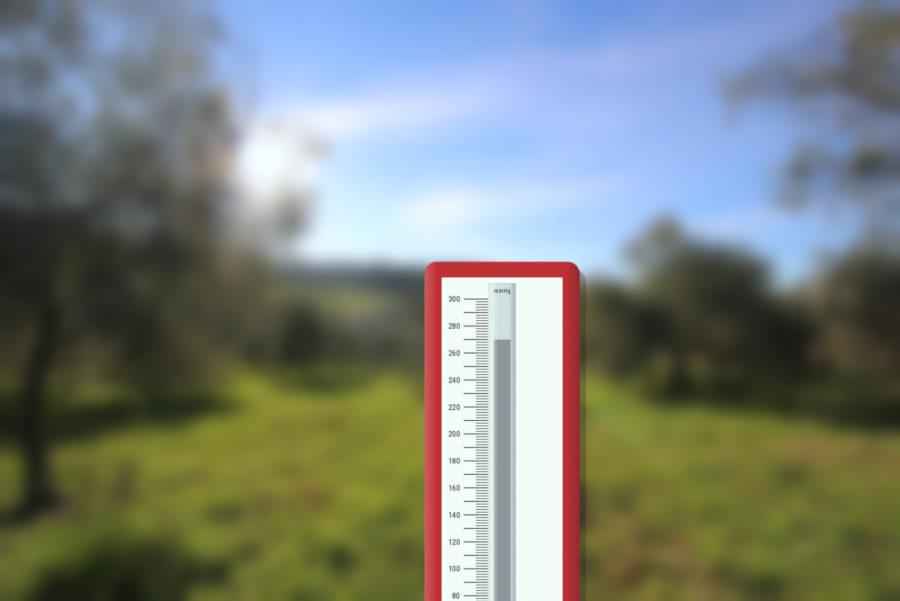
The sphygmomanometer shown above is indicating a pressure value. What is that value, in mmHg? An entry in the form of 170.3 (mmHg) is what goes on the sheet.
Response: 270 (mmHg)
